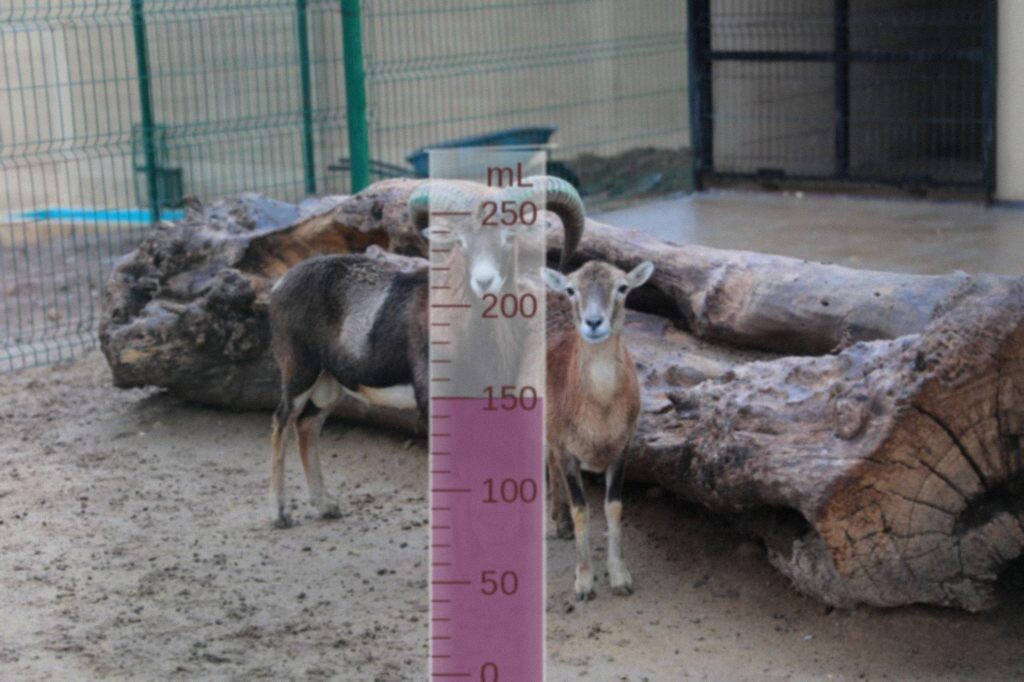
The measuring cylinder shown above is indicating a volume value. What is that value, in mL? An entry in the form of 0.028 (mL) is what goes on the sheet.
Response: 150 (mL)
